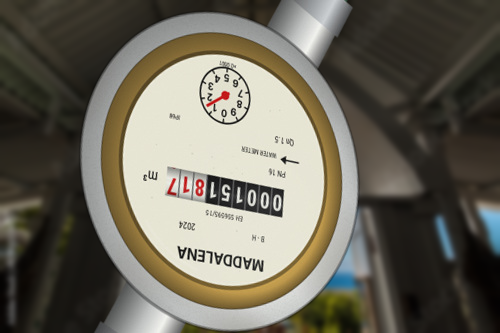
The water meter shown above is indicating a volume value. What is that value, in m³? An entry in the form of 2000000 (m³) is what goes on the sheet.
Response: 151.8171 (m³)
